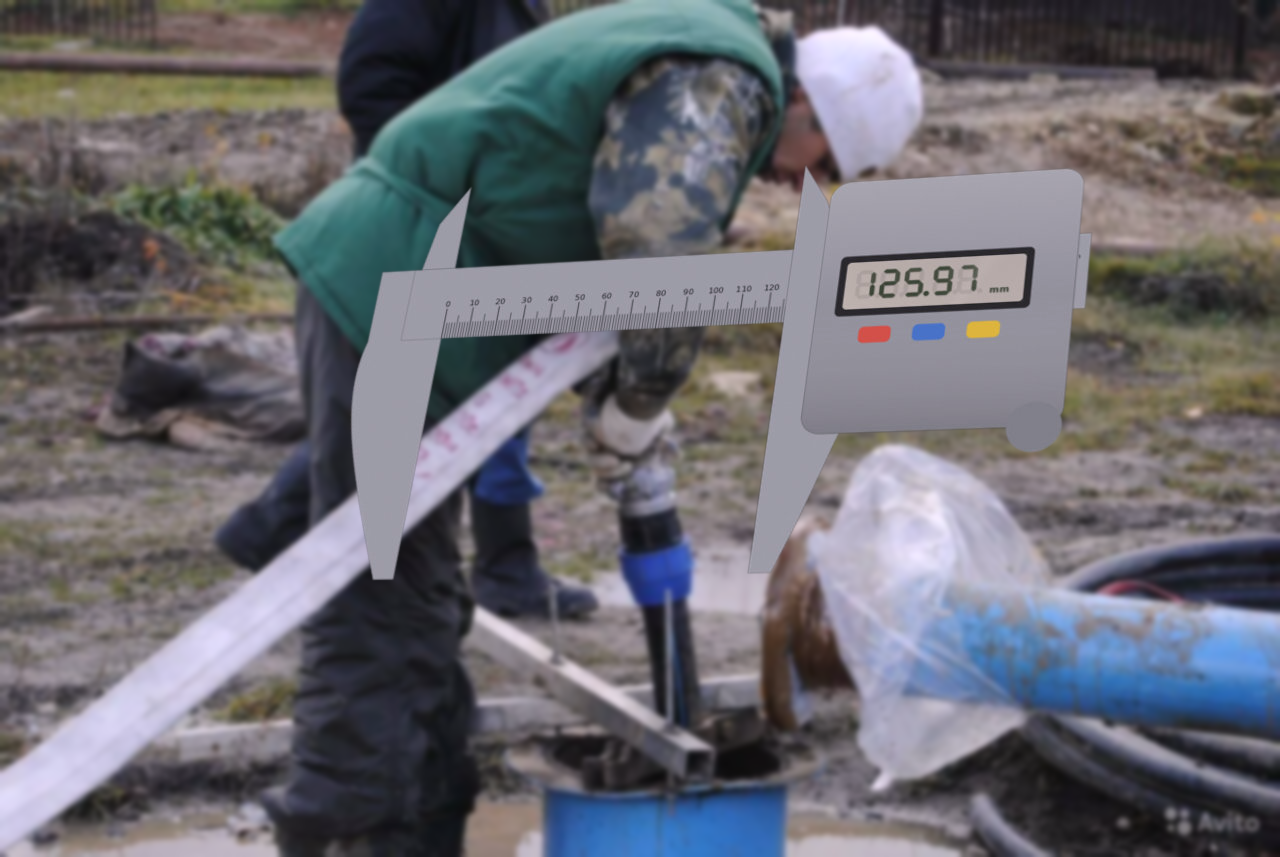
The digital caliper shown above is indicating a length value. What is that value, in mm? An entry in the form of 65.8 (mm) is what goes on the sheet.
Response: 125.97 (mm)
